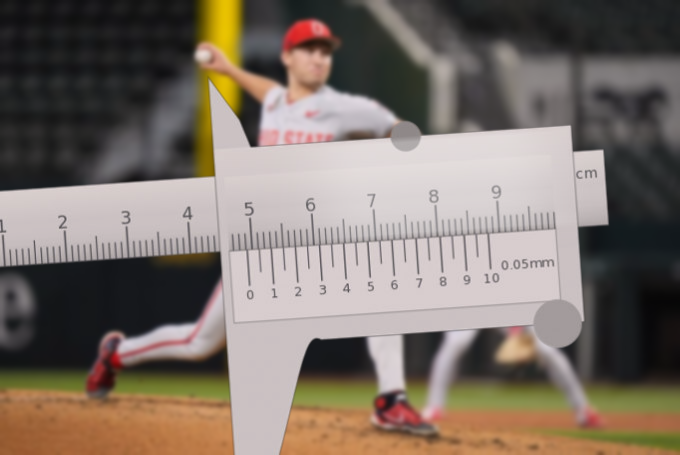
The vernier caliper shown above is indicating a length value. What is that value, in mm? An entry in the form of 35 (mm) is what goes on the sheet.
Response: 49.2 (mm)
